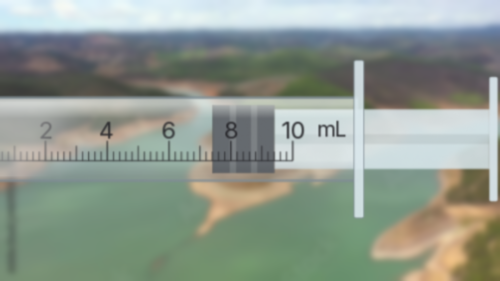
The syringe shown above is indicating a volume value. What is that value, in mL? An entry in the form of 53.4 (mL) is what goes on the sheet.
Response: 7.4 (mL)
